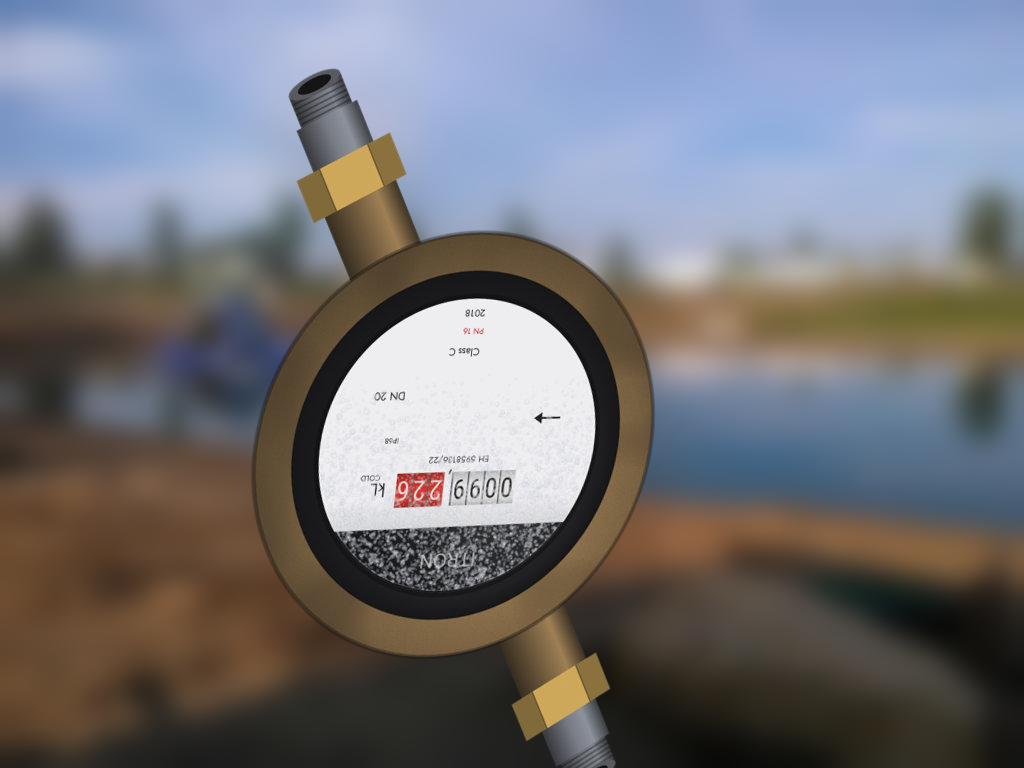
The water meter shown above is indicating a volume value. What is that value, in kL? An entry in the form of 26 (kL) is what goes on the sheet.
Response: 99.226 (kL)
